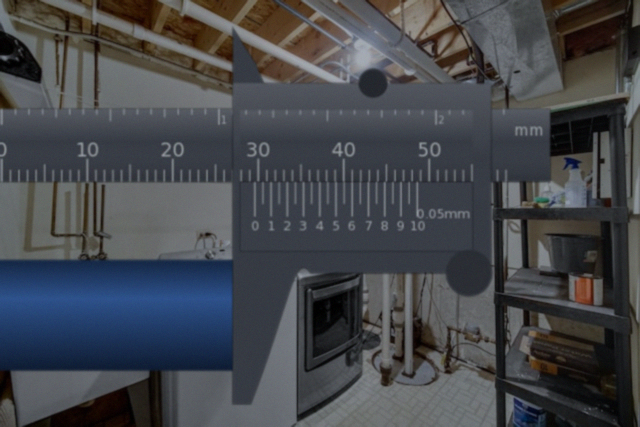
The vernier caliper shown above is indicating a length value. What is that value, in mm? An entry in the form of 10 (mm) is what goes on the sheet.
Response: 29.6 (mm)
